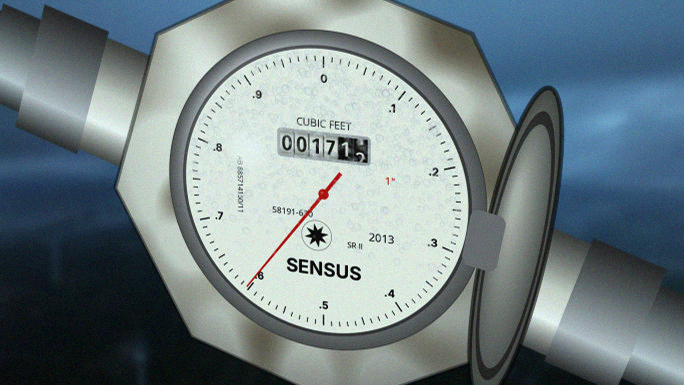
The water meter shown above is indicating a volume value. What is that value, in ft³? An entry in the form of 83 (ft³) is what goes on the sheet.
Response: 1711.60 (ft³)
